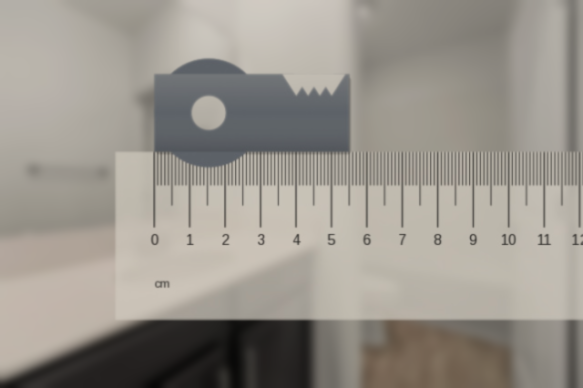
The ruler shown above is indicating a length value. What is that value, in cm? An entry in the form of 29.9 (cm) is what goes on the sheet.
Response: 5.5 (cm)
